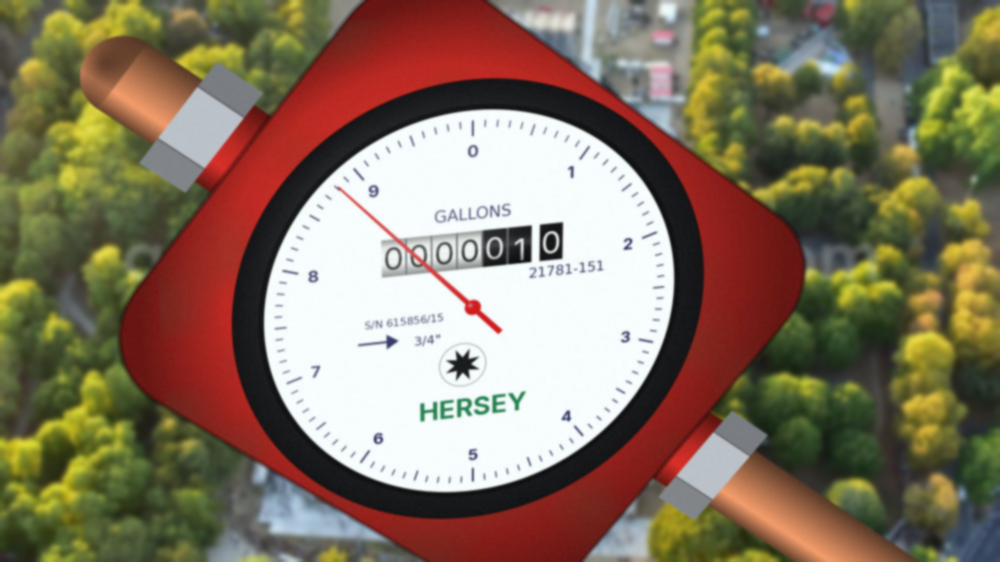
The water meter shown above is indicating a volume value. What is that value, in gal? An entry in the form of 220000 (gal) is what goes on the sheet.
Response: 8.8 (gal)
